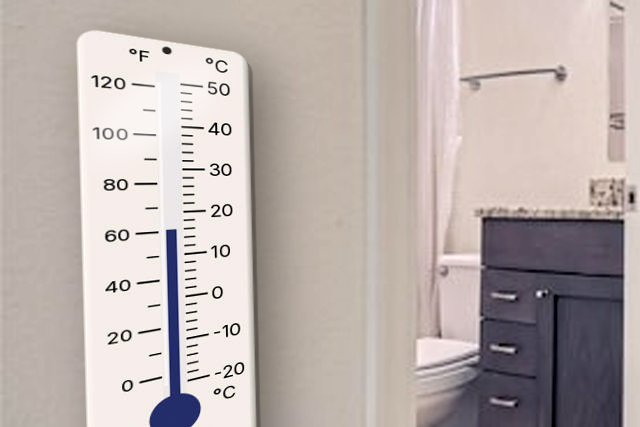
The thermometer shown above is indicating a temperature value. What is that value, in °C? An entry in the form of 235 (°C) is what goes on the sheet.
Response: 16 (°C)
